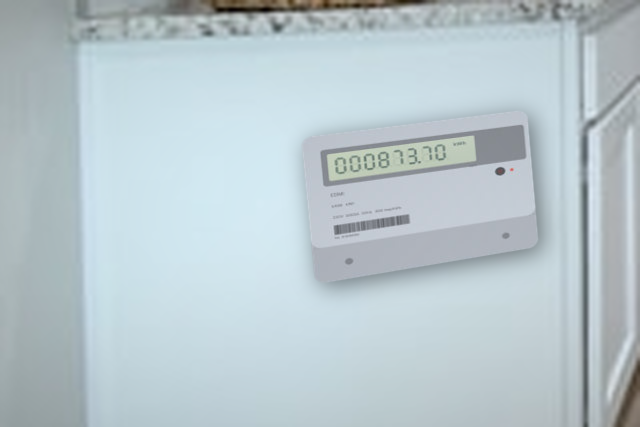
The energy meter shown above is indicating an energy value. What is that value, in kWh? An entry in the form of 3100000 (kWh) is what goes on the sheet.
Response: 873.70 (kWh)
